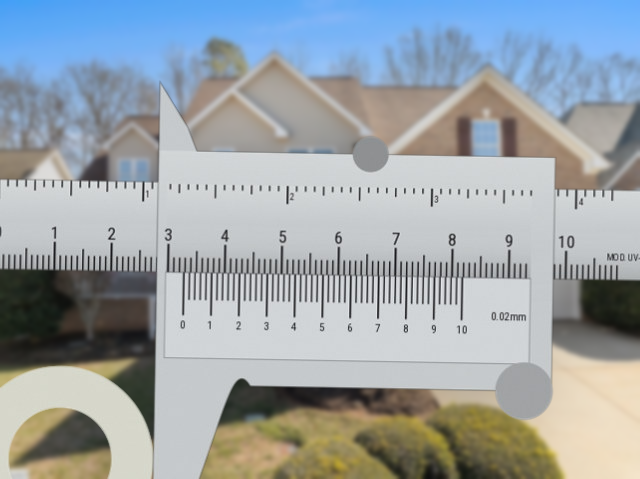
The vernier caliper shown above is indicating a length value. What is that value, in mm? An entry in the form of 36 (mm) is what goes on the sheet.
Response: 32.8 (mm)
